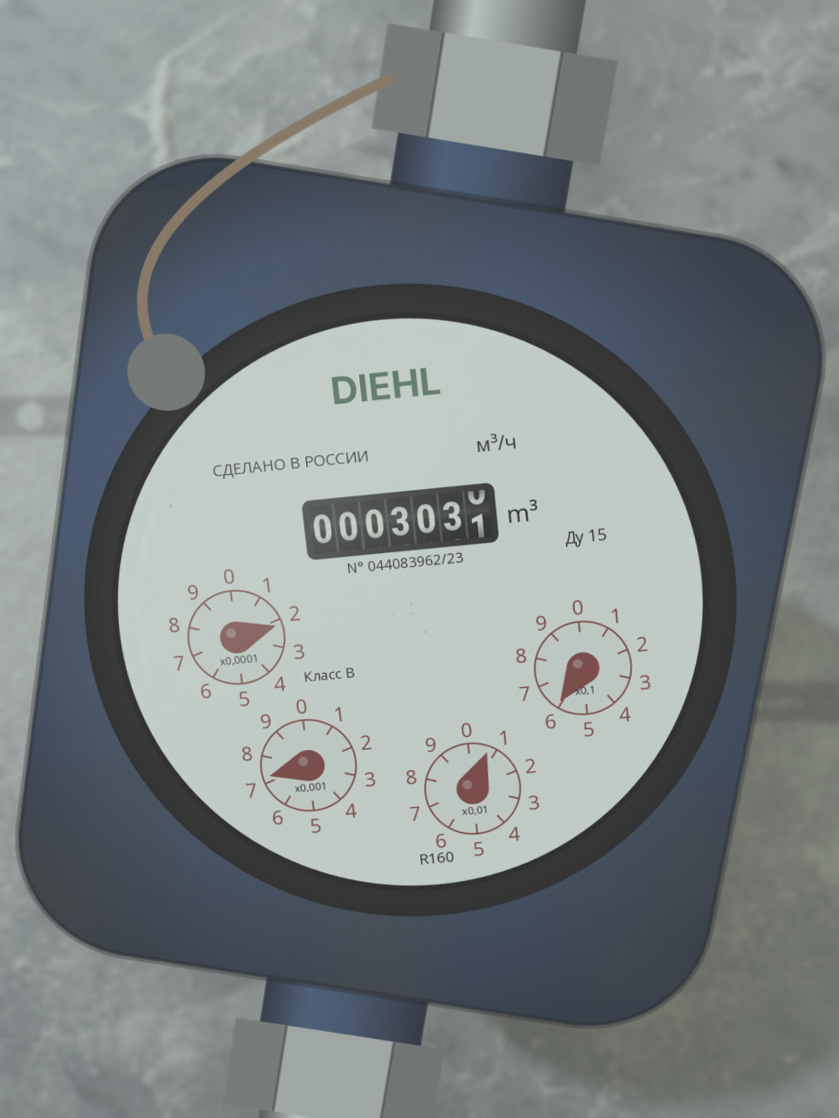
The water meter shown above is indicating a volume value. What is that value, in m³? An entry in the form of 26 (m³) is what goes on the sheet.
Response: 3030.6072 (m³)
